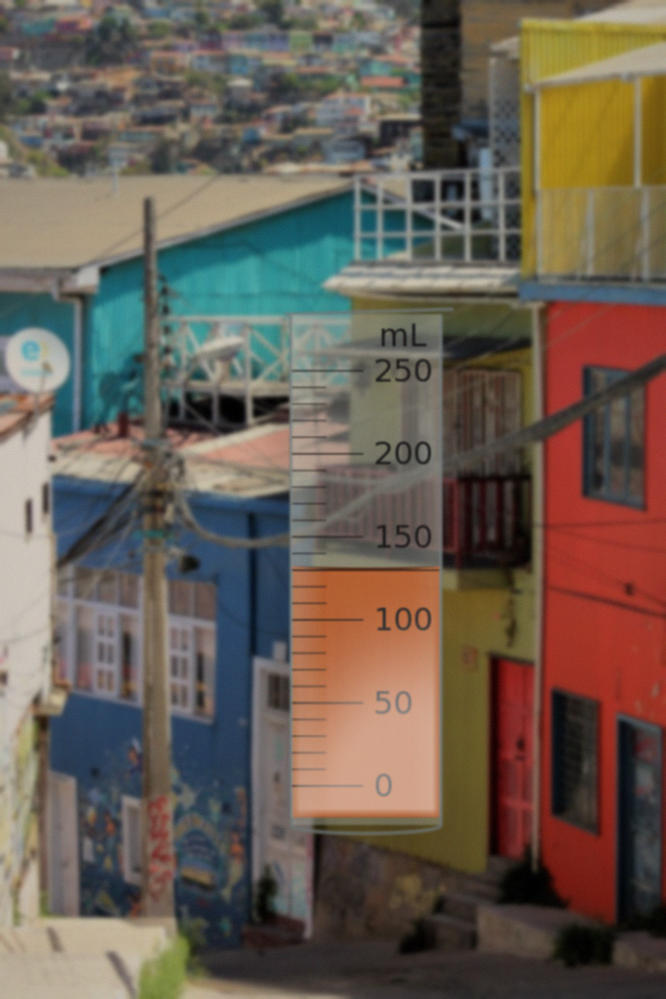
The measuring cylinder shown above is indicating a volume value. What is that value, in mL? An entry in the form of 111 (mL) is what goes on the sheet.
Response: 130 (mL)
